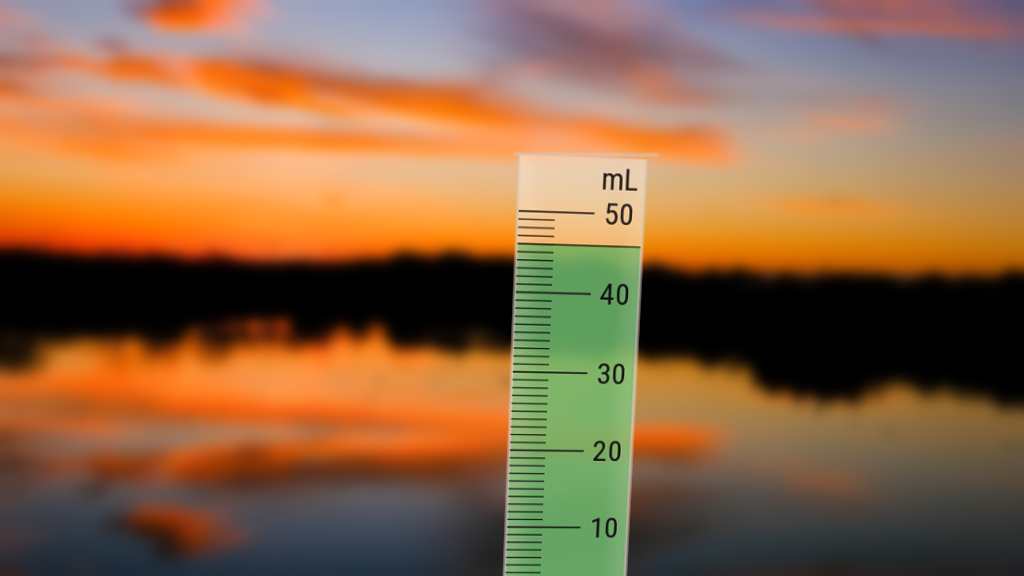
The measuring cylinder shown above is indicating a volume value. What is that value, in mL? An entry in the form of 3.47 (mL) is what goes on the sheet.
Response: 46 (mL)
